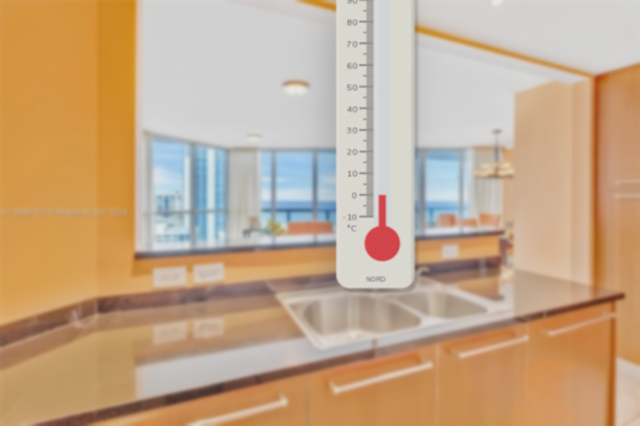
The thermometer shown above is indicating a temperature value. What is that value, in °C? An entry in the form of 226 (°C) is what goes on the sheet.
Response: 0 (°C)
